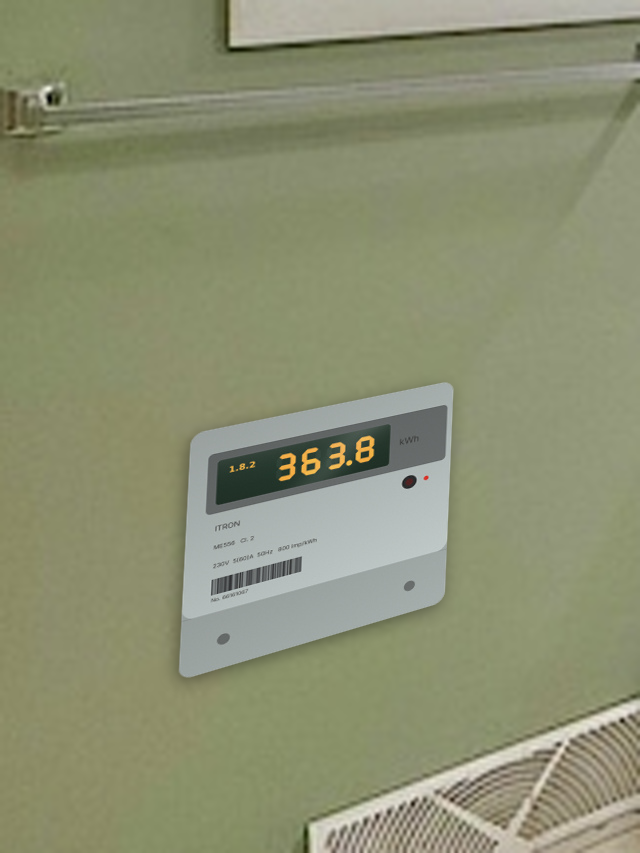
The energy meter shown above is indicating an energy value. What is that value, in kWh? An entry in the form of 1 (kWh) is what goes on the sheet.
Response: 363.8 (kWh)
